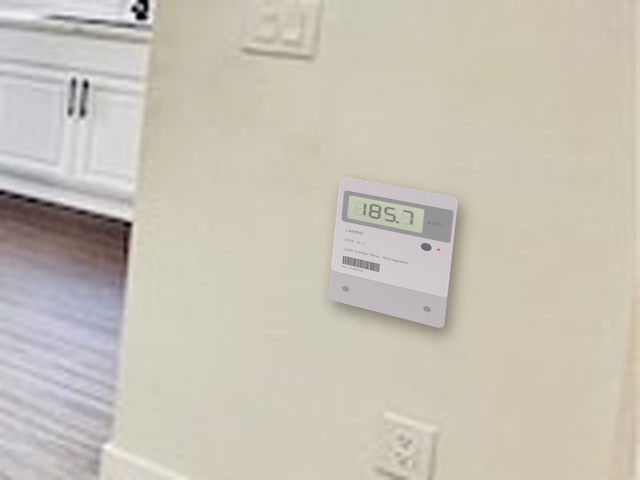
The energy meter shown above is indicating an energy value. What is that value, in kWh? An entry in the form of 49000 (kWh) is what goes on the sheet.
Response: 185.7 (kWh)
